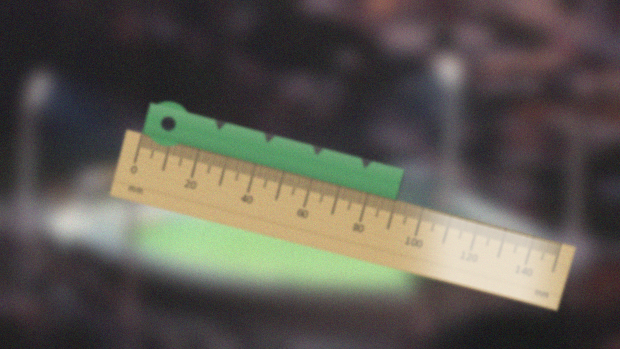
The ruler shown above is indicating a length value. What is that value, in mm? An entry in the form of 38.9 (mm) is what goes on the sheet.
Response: 90 (mm)
